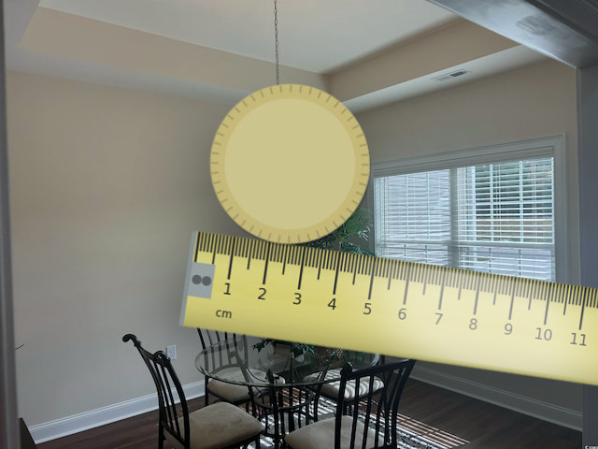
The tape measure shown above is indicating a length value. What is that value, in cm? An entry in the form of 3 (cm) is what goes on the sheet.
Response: 4.5 (cm)
